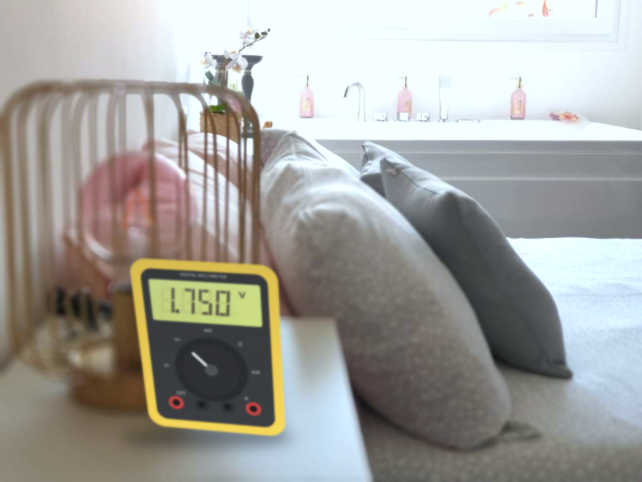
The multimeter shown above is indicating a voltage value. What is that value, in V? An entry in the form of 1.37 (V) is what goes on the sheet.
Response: 1.750 (V)
